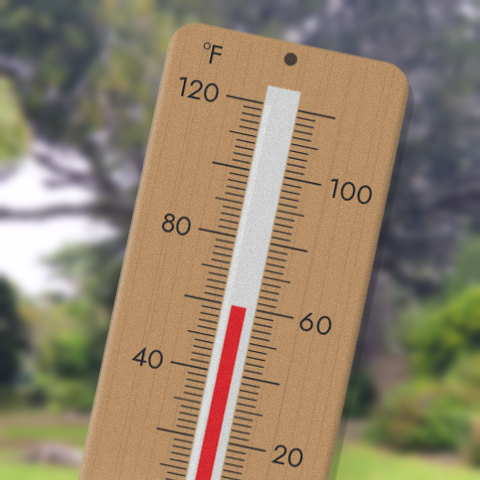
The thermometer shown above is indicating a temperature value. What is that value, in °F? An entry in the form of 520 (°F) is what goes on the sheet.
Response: 60 (°F)
